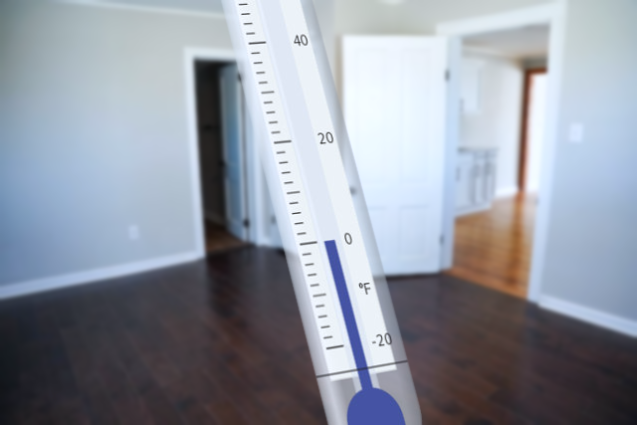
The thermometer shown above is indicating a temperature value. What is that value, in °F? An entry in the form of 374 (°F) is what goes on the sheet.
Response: 0 (°F)
